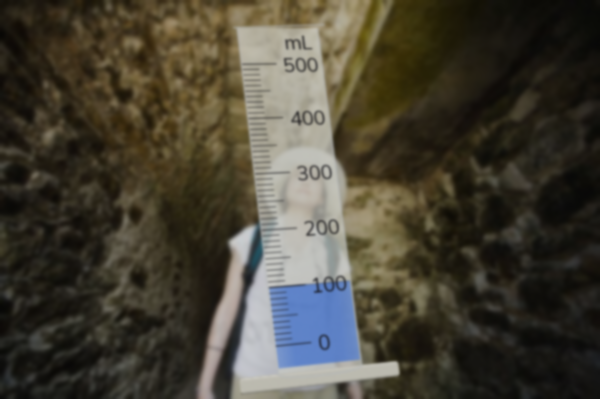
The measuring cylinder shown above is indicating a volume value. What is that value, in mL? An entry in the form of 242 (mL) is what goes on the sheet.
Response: 100 (mL)
